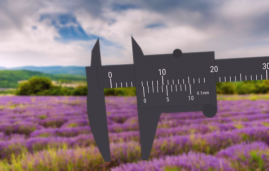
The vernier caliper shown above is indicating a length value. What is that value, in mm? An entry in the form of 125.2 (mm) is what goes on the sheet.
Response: 6.2 (mm)
